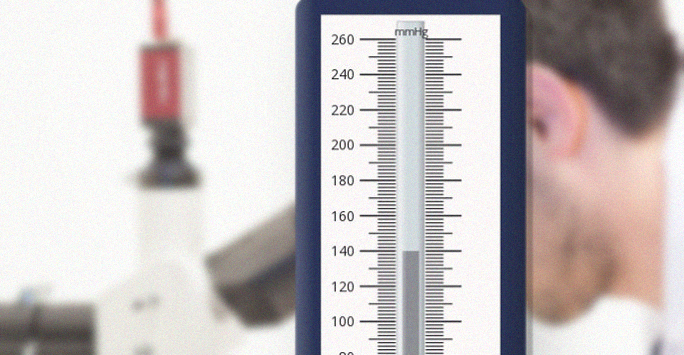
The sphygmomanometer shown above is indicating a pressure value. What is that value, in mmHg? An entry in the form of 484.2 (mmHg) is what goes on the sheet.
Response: 140 (mmHg)
